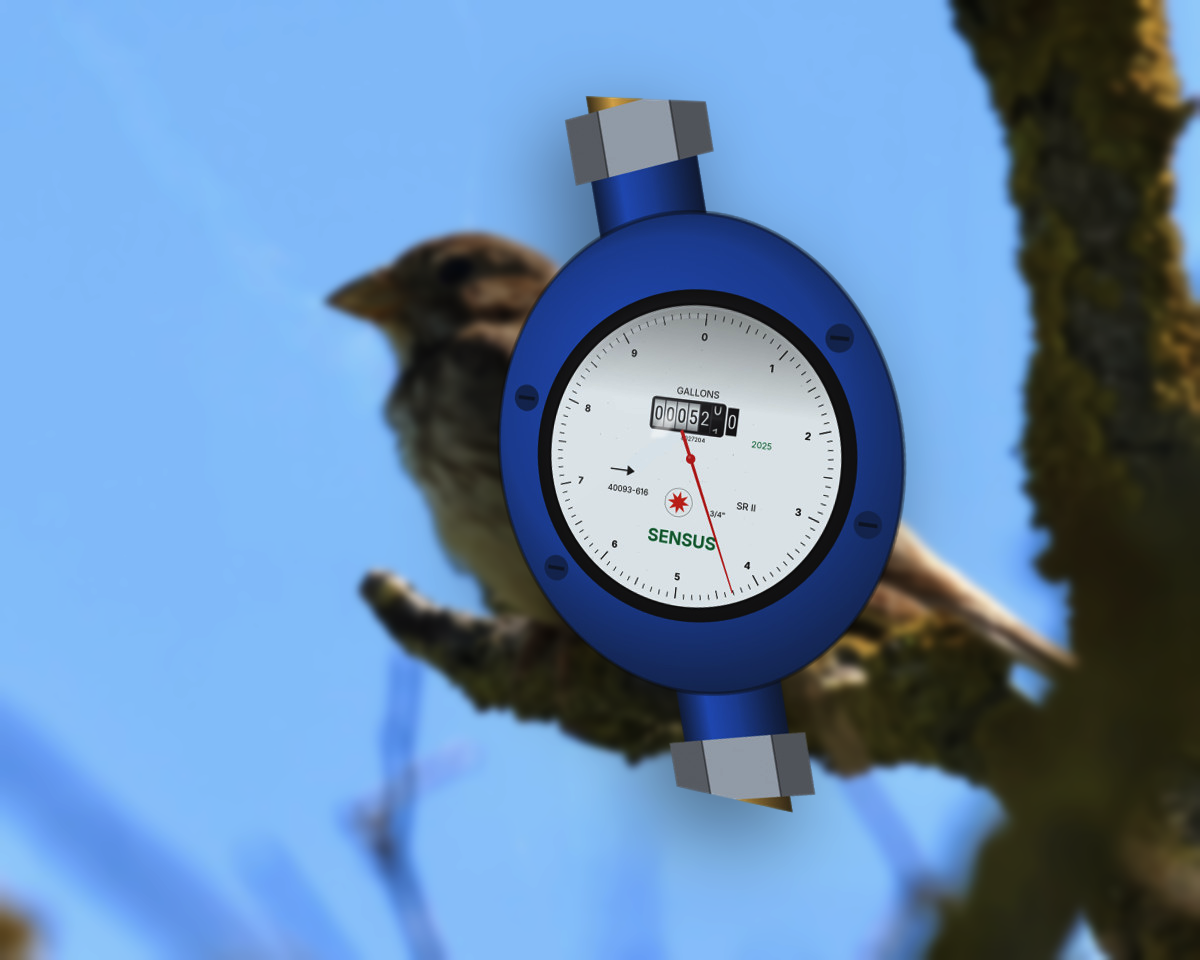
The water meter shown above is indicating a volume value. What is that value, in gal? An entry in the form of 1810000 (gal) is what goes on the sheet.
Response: 5204.3 (gal)
